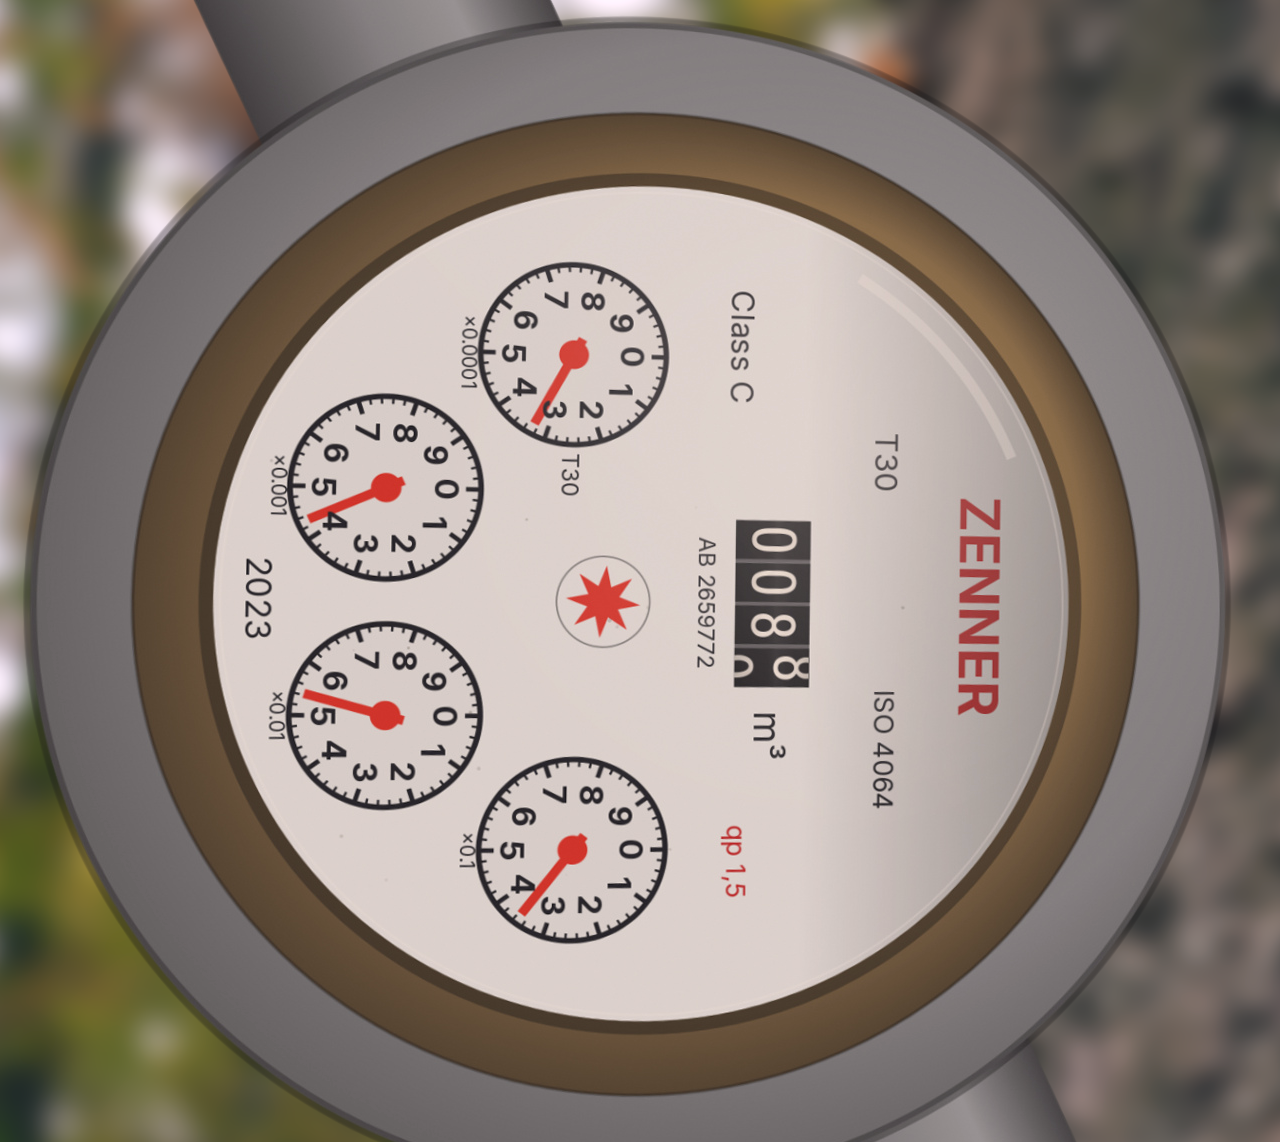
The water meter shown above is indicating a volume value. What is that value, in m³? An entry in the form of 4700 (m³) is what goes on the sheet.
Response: 88.3543 (m³)
